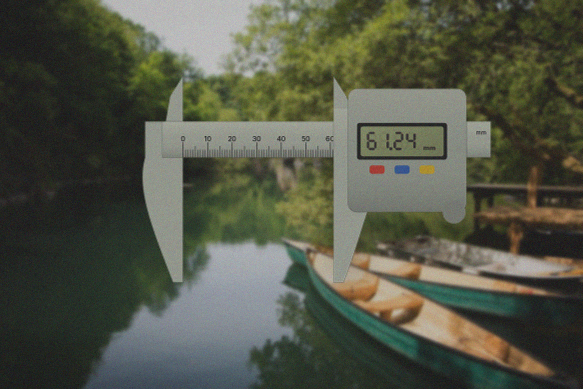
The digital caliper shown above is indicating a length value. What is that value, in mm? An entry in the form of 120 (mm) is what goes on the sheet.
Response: 61.24 (mm)
